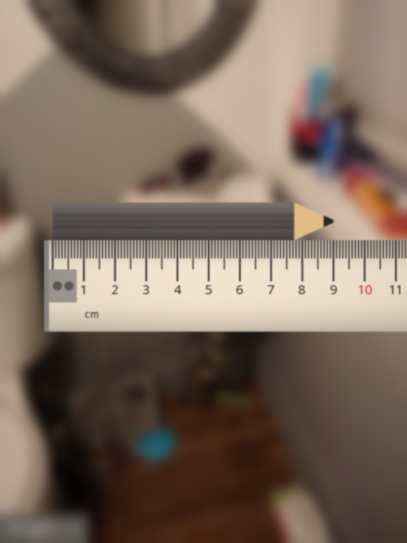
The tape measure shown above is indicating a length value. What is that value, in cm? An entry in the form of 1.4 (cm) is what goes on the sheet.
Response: 9 (cm)
